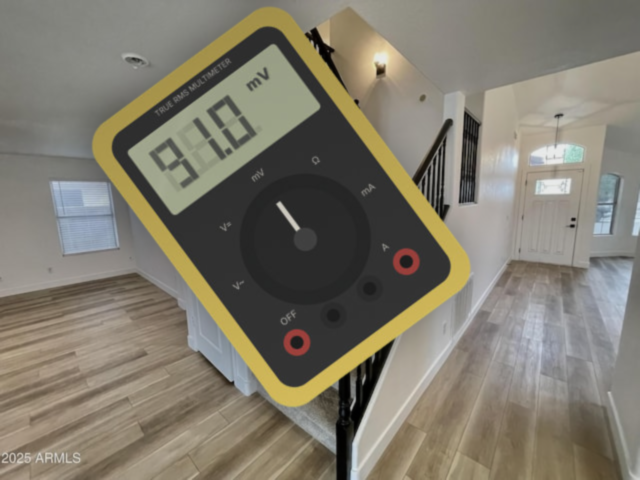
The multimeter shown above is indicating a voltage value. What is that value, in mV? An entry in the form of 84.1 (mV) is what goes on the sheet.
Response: 91.0 (mV)
